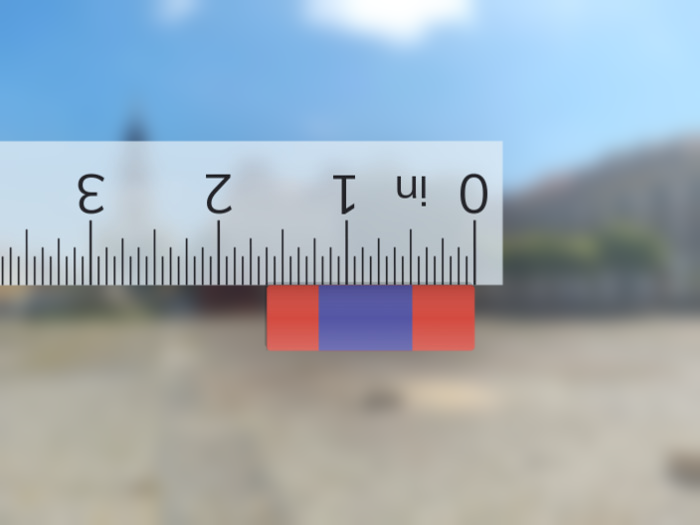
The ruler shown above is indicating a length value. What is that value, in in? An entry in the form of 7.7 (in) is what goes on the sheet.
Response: 1.625 (in)
